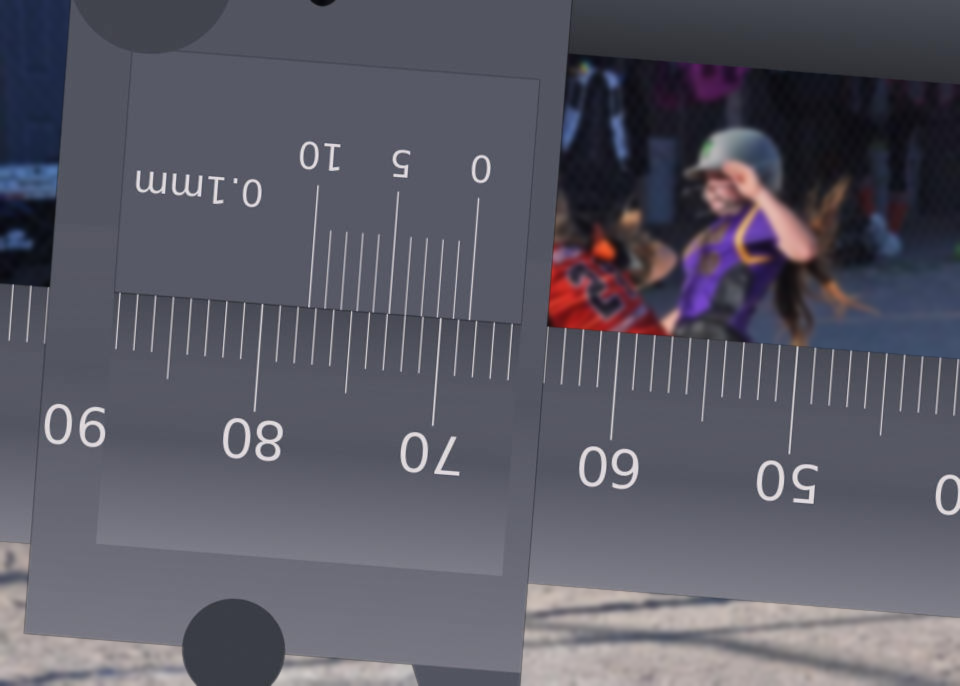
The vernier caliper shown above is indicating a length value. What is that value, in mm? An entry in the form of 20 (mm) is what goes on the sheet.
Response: 68.4 (mm)
